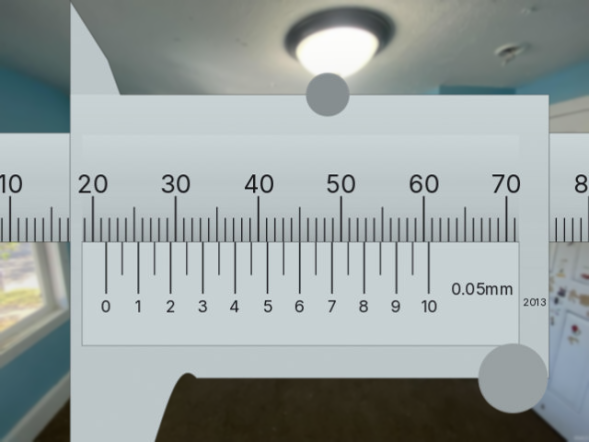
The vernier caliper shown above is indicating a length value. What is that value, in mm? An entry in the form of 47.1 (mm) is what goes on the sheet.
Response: 21.6 (mm)
